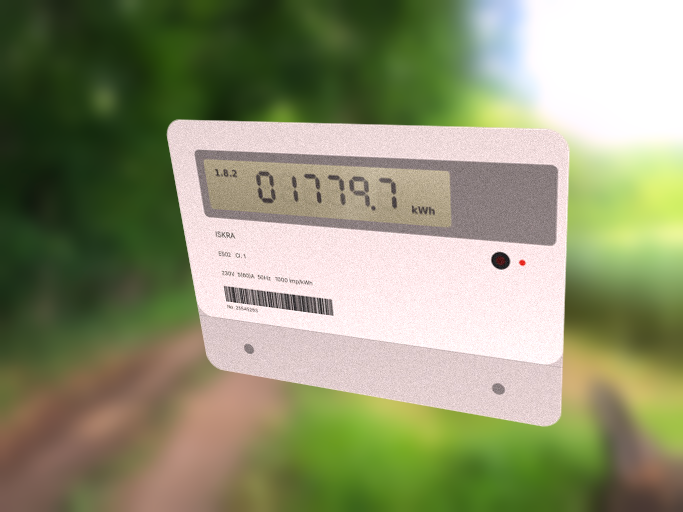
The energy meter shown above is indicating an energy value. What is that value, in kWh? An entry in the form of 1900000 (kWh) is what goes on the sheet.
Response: 1779.7 (kWh)
